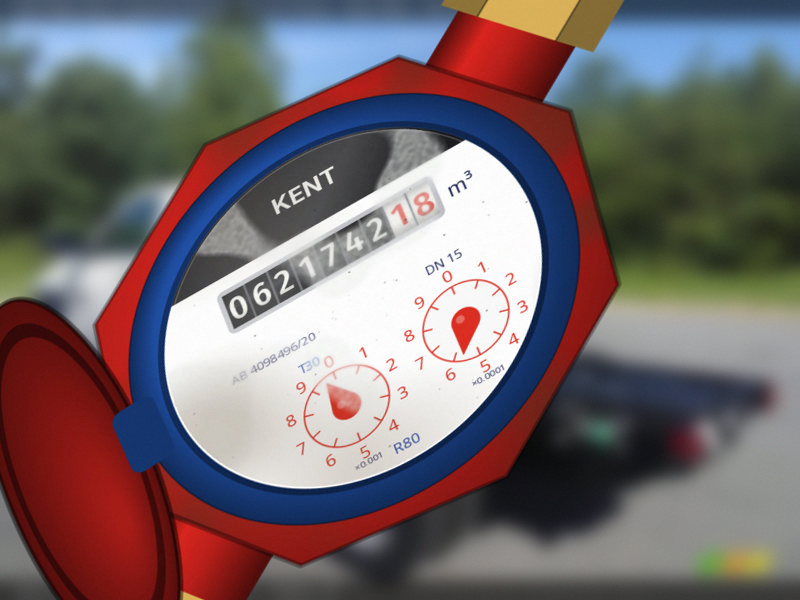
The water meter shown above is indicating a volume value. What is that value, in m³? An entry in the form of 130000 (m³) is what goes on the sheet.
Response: 621742.1795 (m³)
